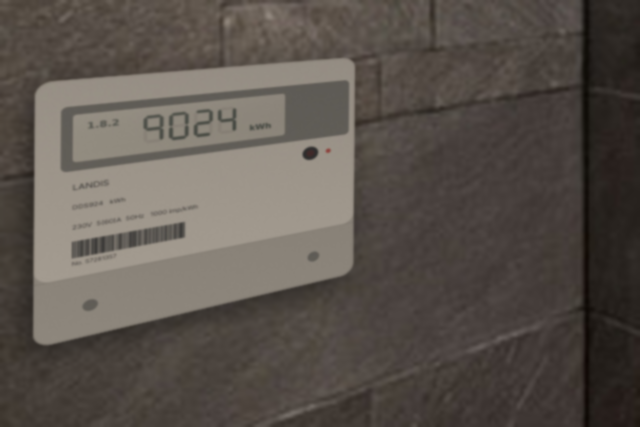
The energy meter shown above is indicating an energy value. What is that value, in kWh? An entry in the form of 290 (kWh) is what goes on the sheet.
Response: 9024 (kWh)
